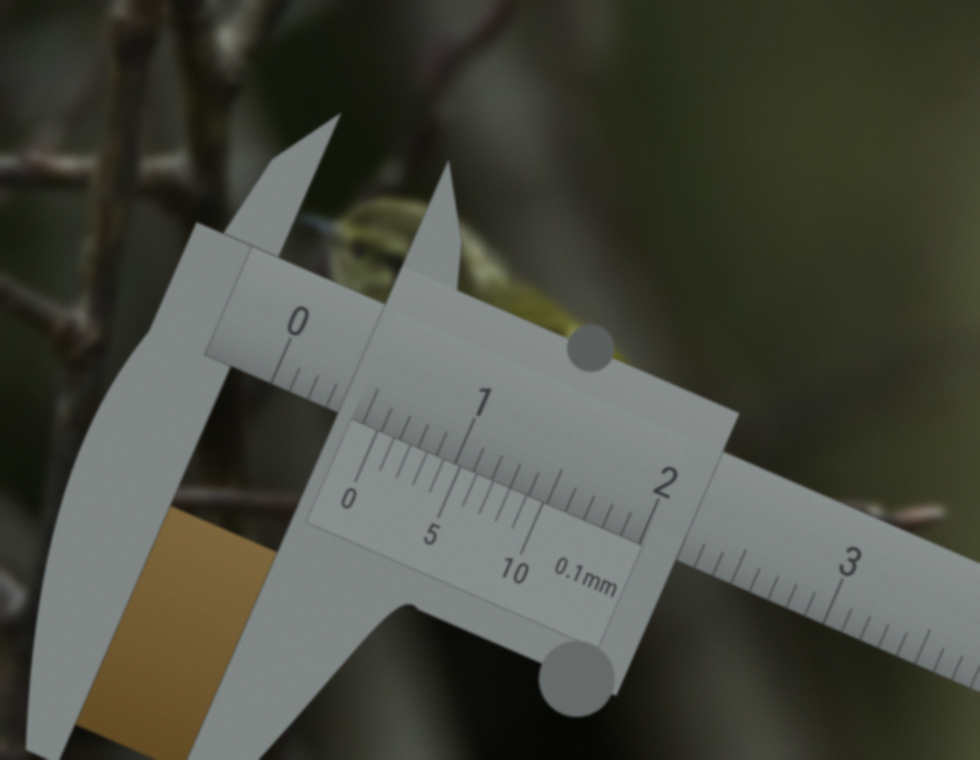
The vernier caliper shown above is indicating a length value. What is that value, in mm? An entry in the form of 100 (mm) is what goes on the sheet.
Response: 5.8 (mm)
